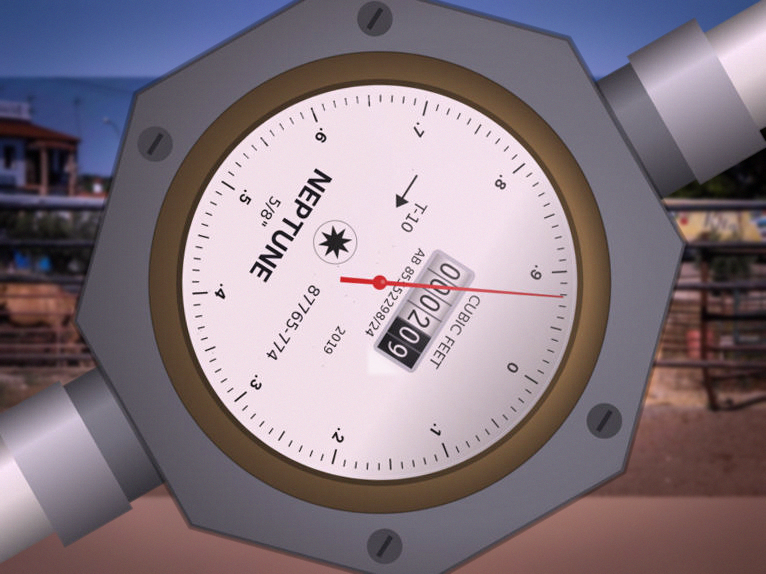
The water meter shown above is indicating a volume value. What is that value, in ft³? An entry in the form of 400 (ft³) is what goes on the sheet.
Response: 208.92 (ft³)
